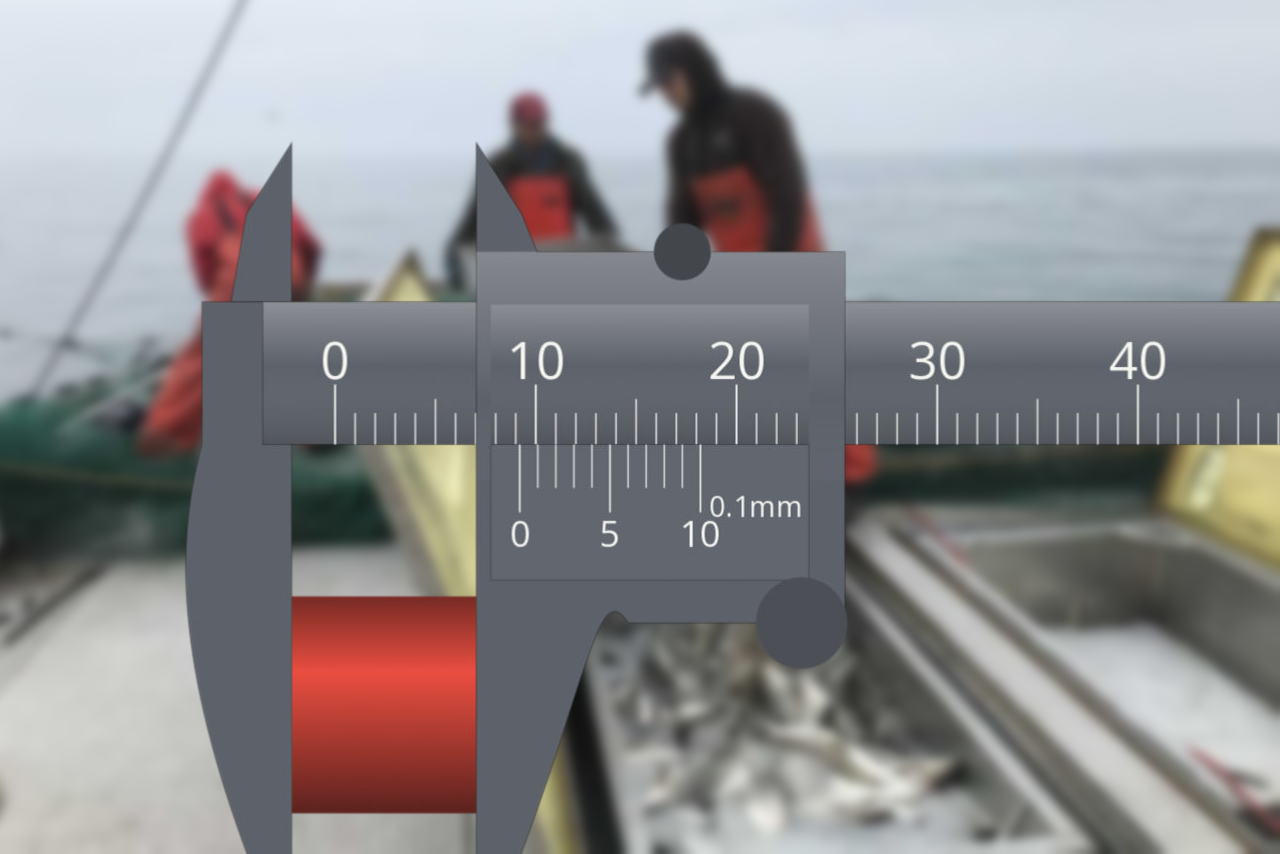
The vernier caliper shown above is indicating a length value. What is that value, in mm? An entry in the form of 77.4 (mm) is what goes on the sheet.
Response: 9.2 (mm)
